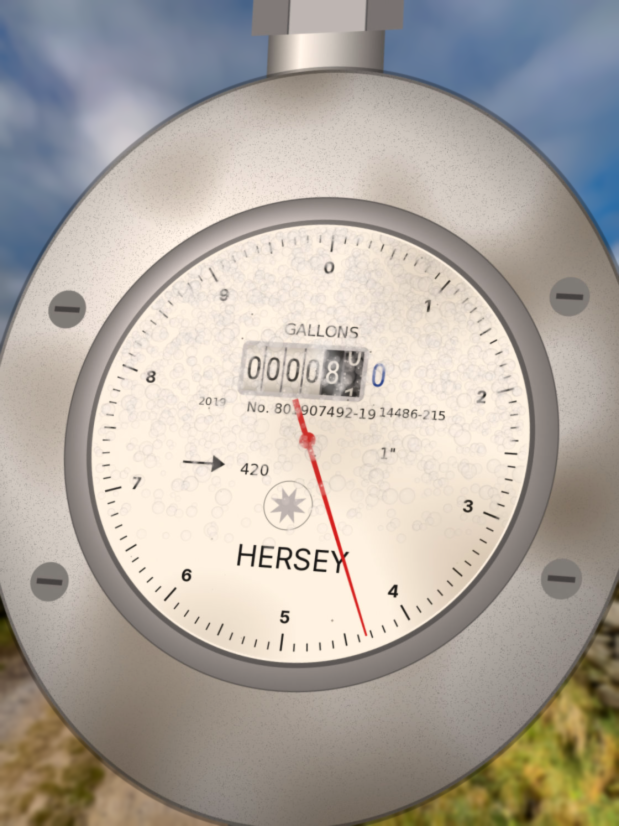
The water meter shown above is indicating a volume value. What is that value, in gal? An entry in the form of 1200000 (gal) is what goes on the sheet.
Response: 804.3 (gal)
